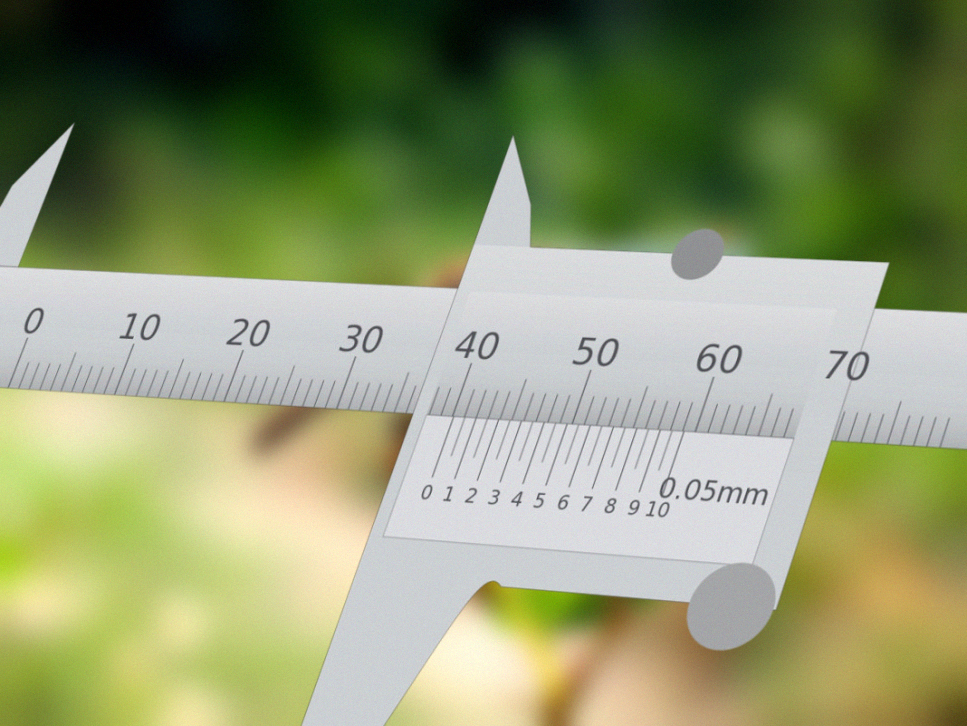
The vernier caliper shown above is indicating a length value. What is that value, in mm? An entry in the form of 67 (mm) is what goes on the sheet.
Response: 40.1 (mm)
